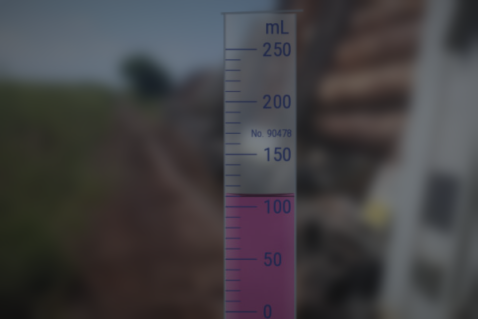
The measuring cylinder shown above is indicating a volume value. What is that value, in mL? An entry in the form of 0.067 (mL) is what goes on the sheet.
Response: 110 (mL)
